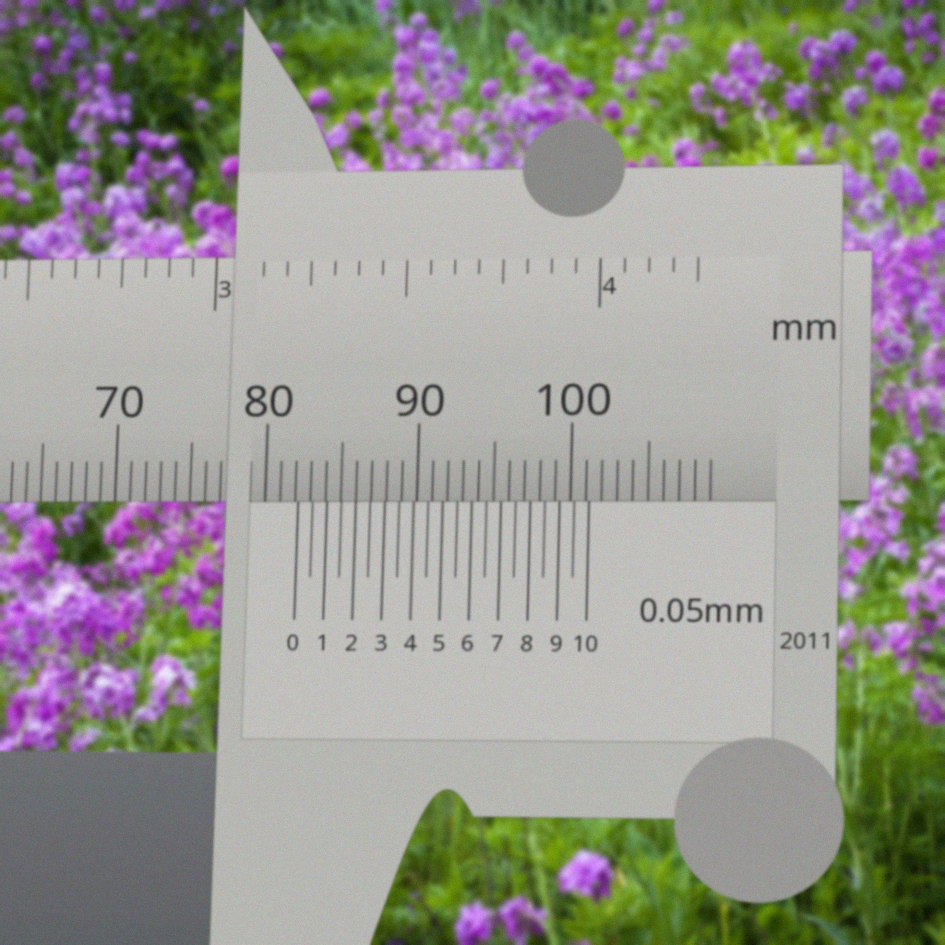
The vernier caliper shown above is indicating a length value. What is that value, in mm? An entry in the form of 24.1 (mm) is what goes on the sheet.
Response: 82.2 (mm)
